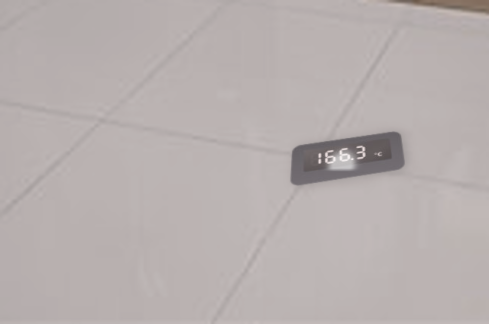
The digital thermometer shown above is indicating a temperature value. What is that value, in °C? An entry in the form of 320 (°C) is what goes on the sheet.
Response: 166.3 (°C)
